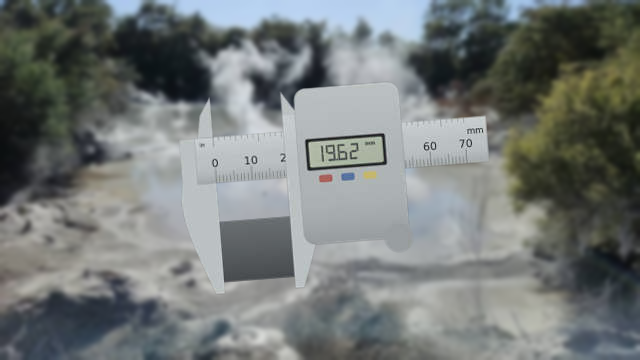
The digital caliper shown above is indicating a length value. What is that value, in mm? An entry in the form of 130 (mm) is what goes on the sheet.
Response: 19.62 (mm)
